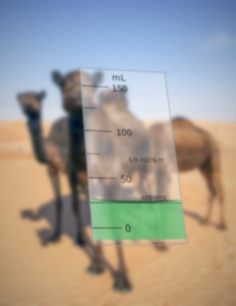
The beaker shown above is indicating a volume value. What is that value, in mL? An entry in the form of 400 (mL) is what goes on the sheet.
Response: 25 (mL)
